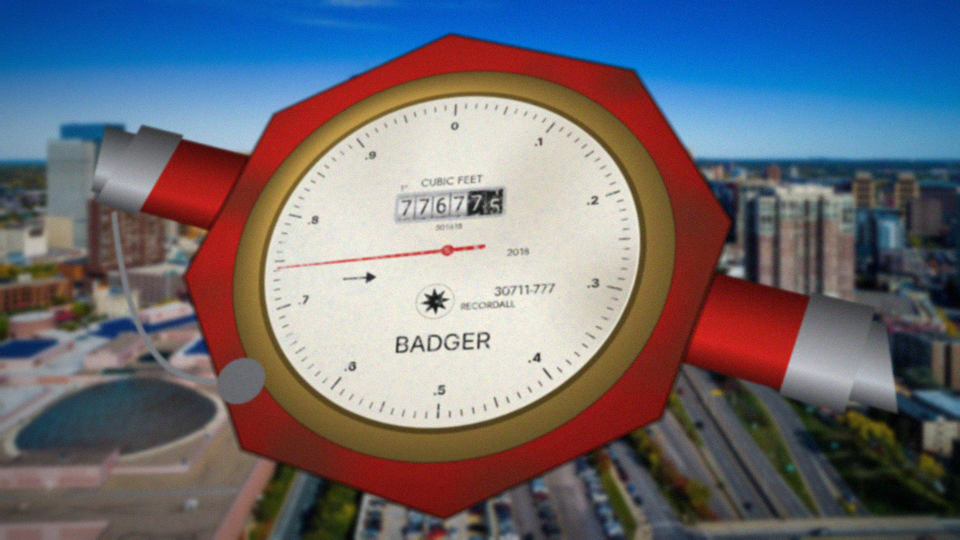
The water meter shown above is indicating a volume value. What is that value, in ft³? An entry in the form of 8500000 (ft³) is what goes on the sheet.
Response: 776774.74 (ft³)
